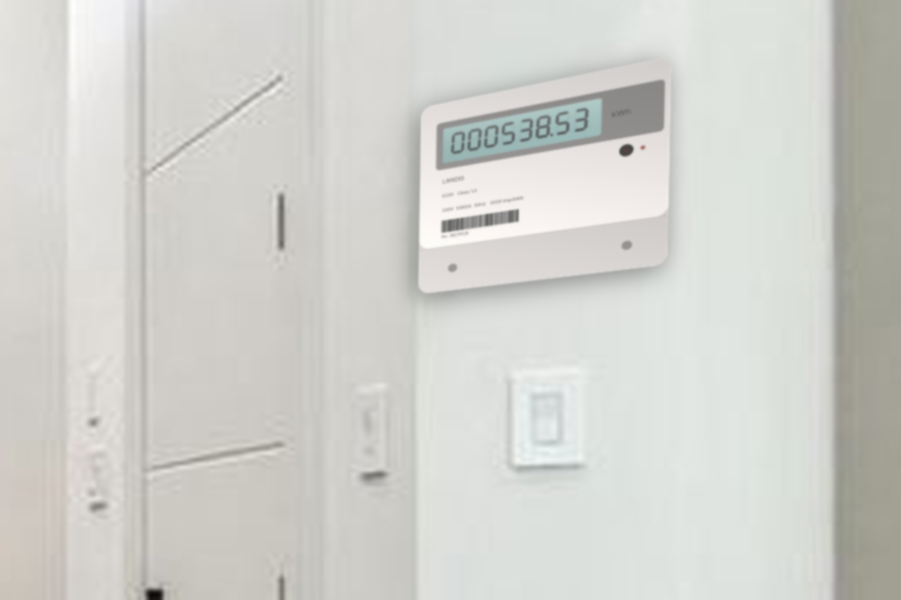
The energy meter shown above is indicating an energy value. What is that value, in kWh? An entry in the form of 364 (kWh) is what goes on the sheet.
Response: 538.53 (kWh)
